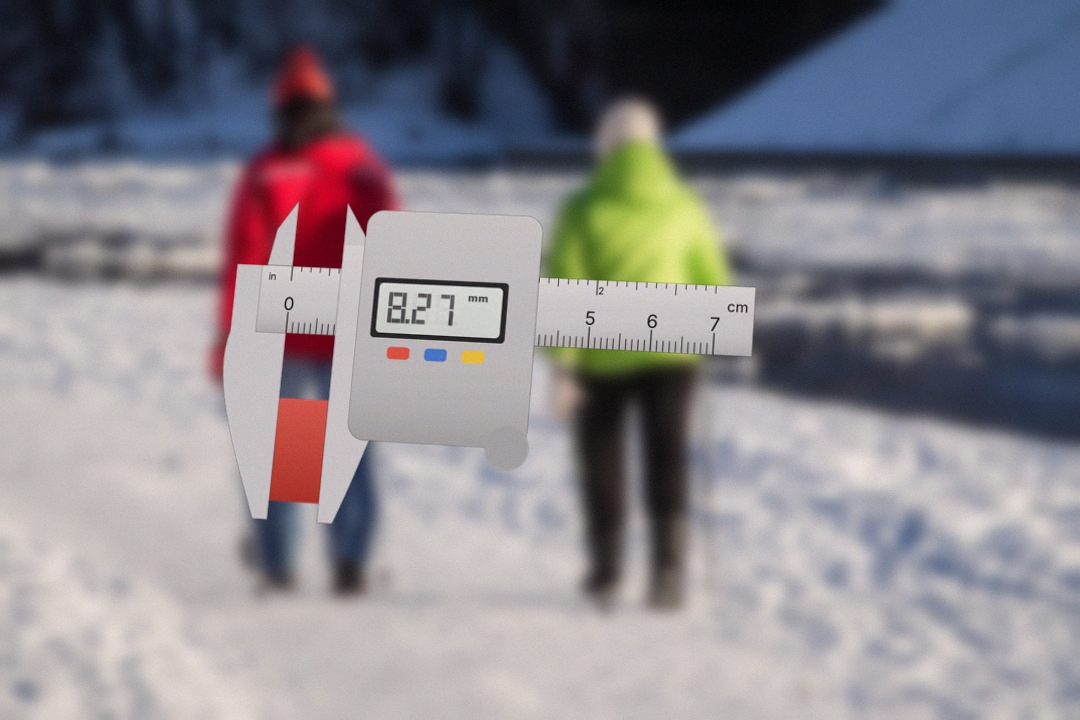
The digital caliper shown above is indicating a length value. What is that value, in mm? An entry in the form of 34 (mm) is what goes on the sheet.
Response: 8.27 (mm)
